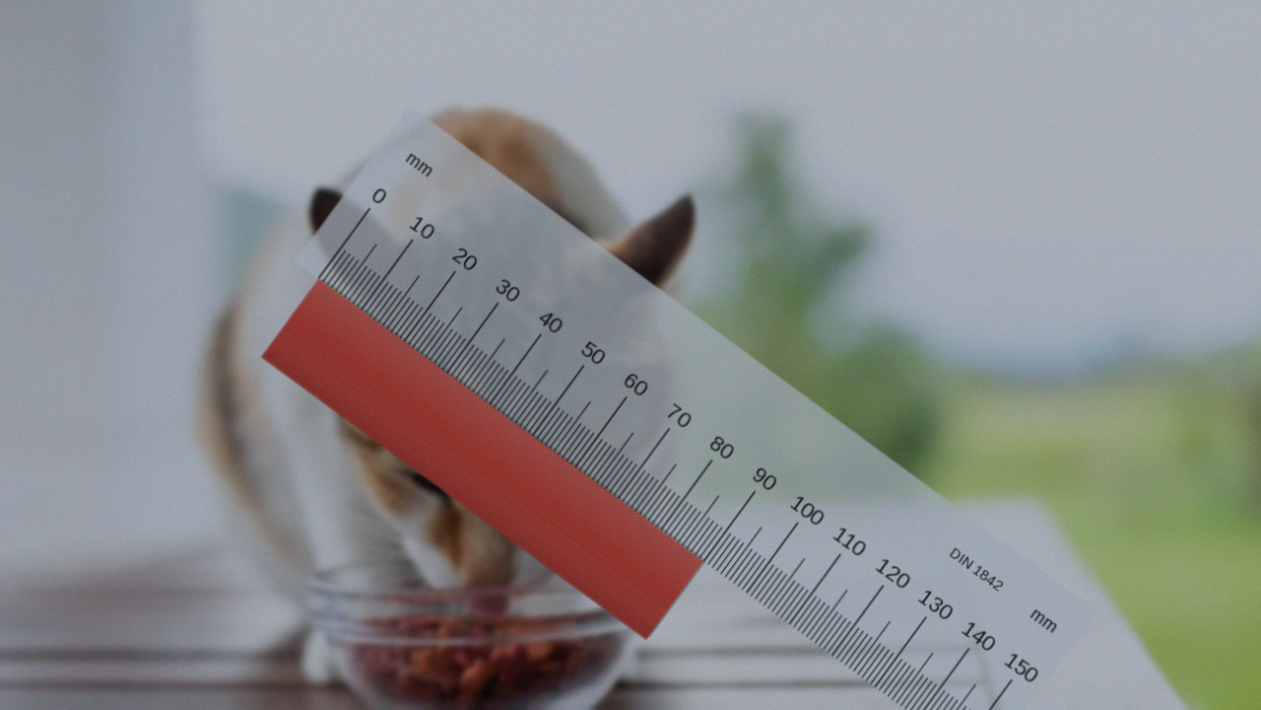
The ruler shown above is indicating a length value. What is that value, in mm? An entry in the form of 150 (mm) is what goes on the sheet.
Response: 90 (mm)
